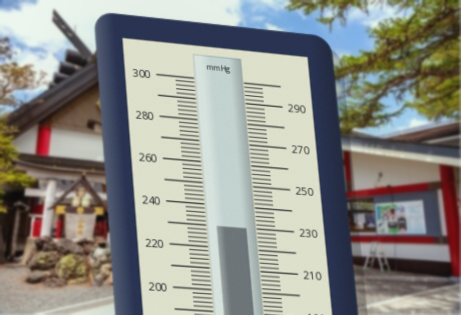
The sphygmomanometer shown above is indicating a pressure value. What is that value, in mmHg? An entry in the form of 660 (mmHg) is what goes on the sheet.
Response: 230 (mmHg)
